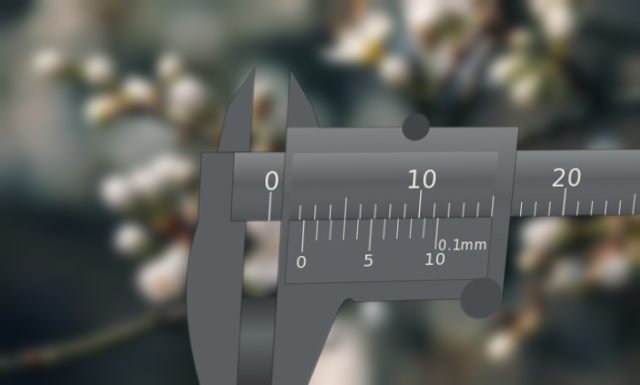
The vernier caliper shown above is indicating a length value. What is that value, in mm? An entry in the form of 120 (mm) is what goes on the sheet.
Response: 2.3 (mm)
